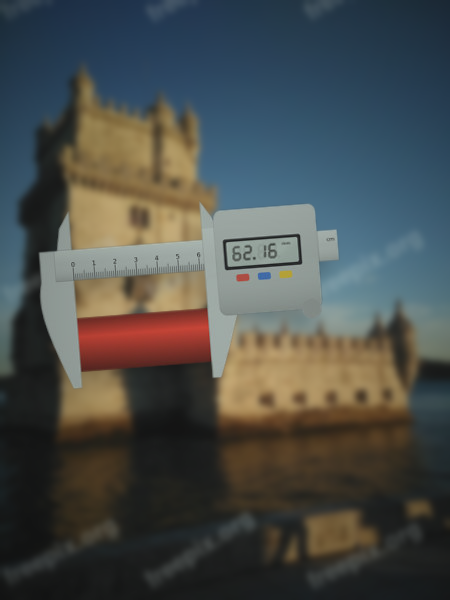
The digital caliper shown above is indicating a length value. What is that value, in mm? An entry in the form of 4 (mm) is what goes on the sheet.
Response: 62.16 (mm)
